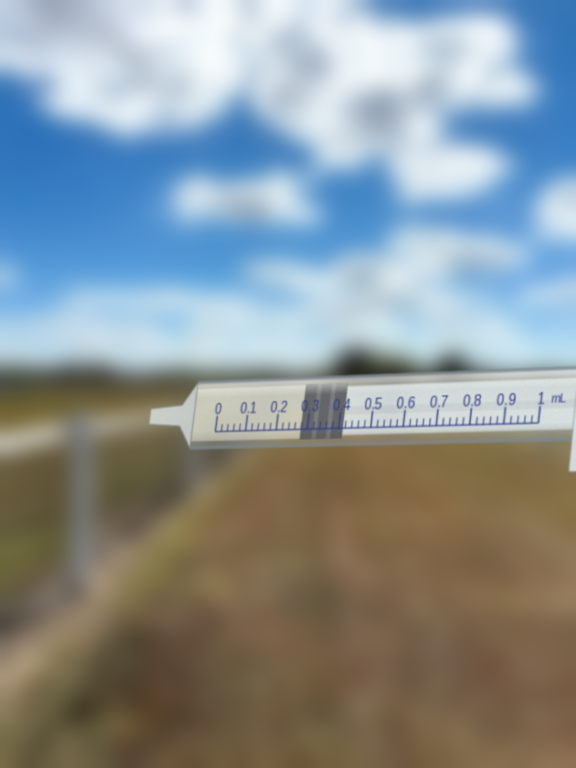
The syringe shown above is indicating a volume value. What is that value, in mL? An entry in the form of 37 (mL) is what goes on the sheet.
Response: 0.28 (mL)
